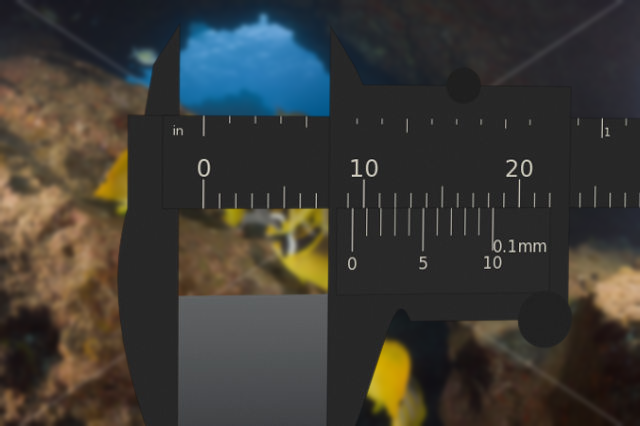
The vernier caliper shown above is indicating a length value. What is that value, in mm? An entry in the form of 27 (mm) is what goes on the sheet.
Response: 9.3 (mm)
